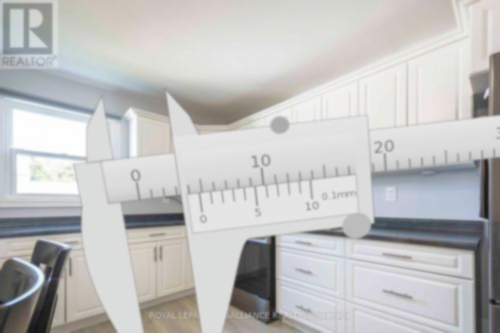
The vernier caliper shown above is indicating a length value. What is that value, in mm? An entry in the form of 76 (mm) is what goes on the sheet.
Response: 4.8 (mm)
